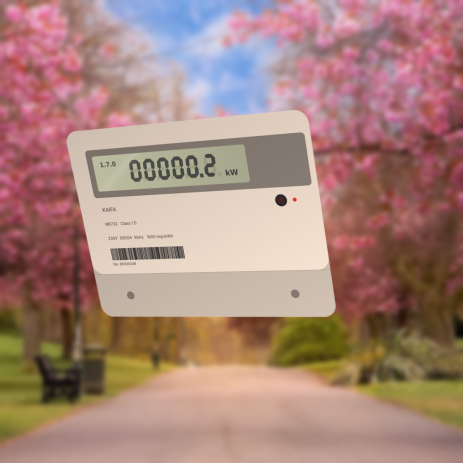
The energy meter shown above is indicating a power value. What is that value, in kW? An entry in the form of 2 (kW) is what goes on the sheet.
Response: 0.2 (kW)
